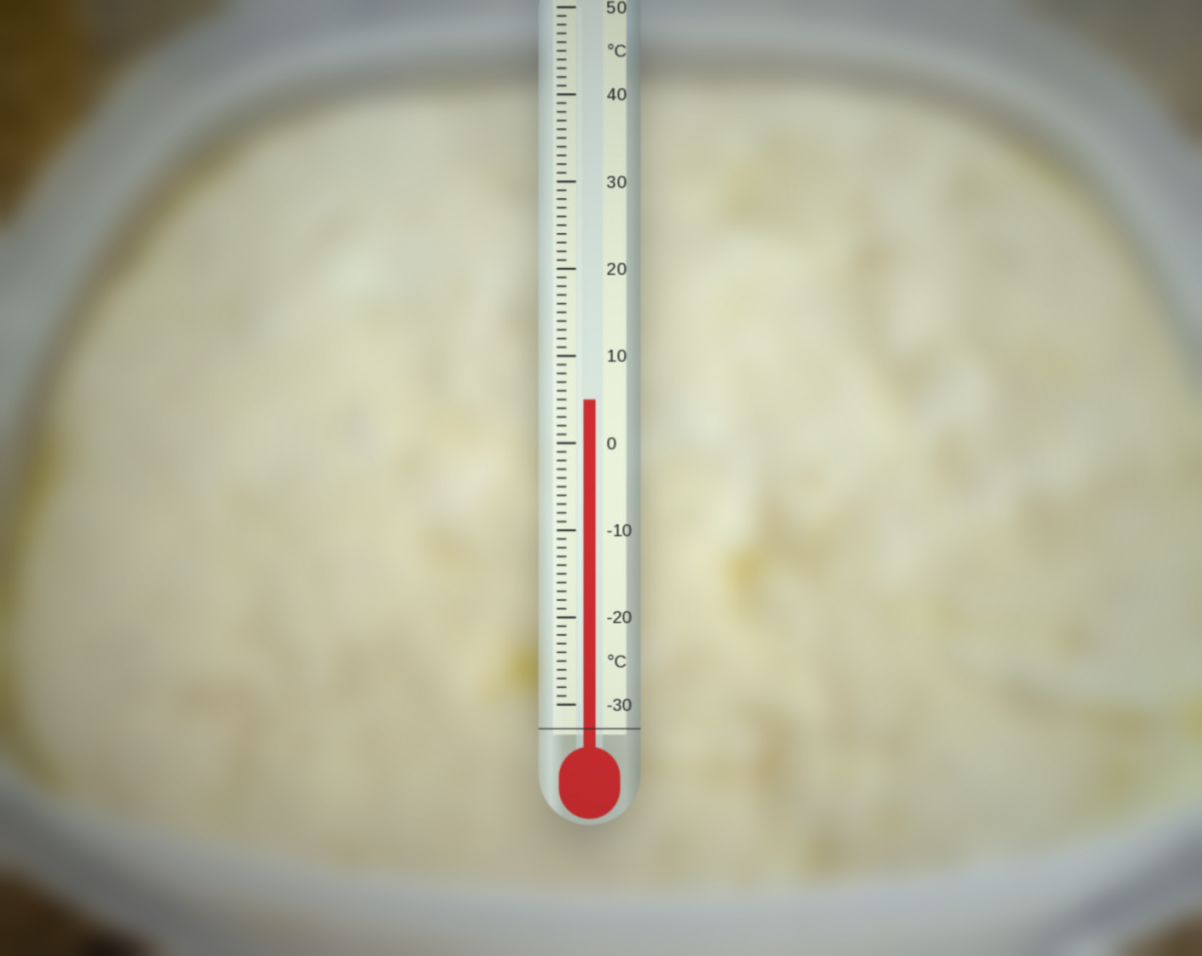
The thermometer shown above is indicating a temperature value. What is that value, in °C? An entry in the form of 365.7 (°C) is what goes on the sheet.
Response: 5 (°C)
